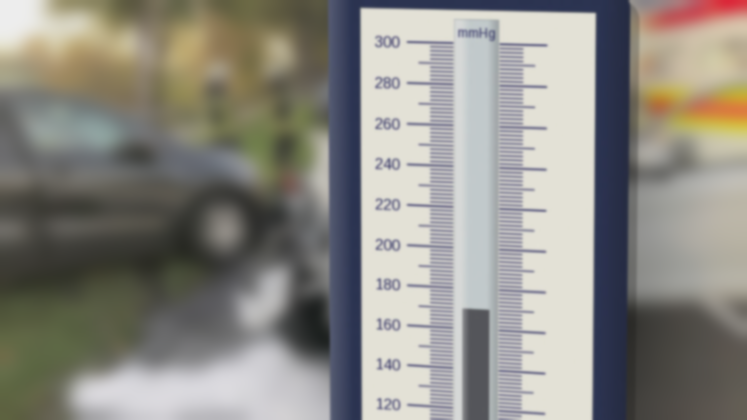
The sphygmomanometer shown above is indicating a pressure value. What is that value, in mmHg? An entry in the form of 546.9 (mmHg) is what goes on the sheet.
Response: 170 (mmHg)
